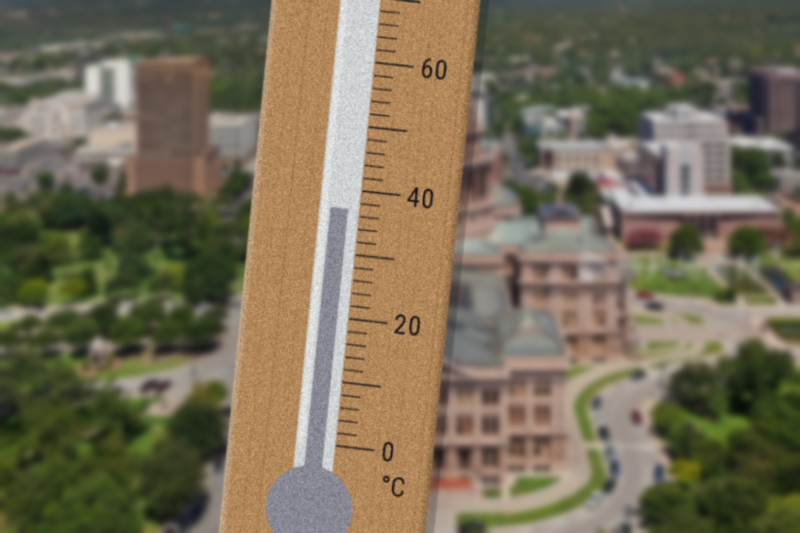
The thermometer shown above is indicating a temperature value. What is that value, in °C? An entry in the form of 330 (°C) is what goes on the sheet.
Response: 37 (°C)
